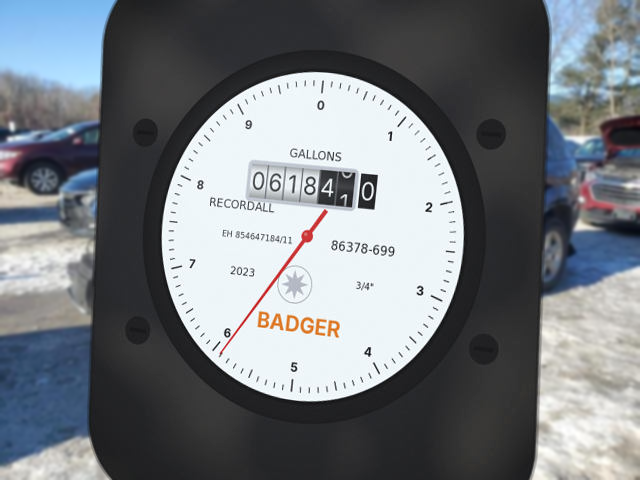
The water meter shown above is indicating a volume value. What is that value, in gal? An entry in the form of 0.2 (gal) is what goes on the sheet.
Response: 618405.9 (gal)
